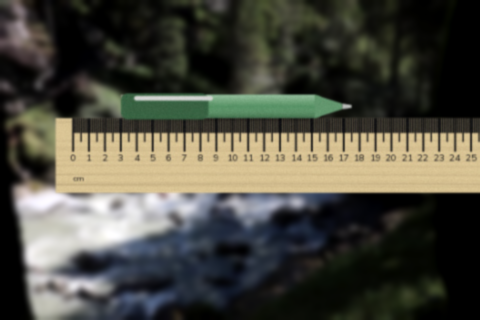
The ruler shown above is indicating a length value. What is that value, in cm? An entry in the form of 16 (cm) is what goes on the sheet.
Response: 14.5 (cm)
